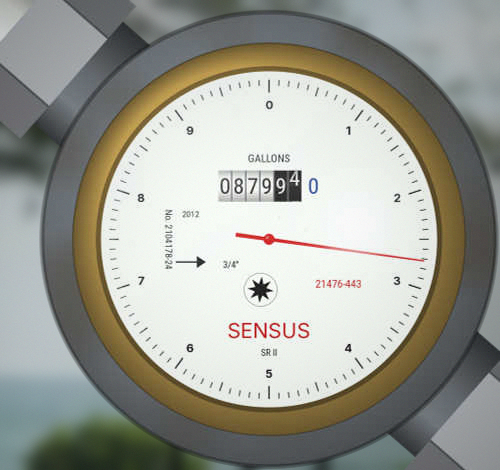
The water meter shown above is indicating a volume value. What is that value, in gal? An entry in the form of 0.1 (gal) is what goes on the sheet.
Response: 879942.7 (gal)
